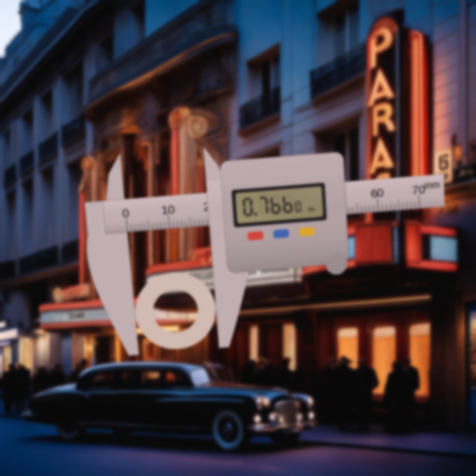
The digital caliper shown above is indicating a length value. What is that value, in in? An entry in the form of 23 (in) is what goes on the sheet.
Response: 0.7660 (in)
